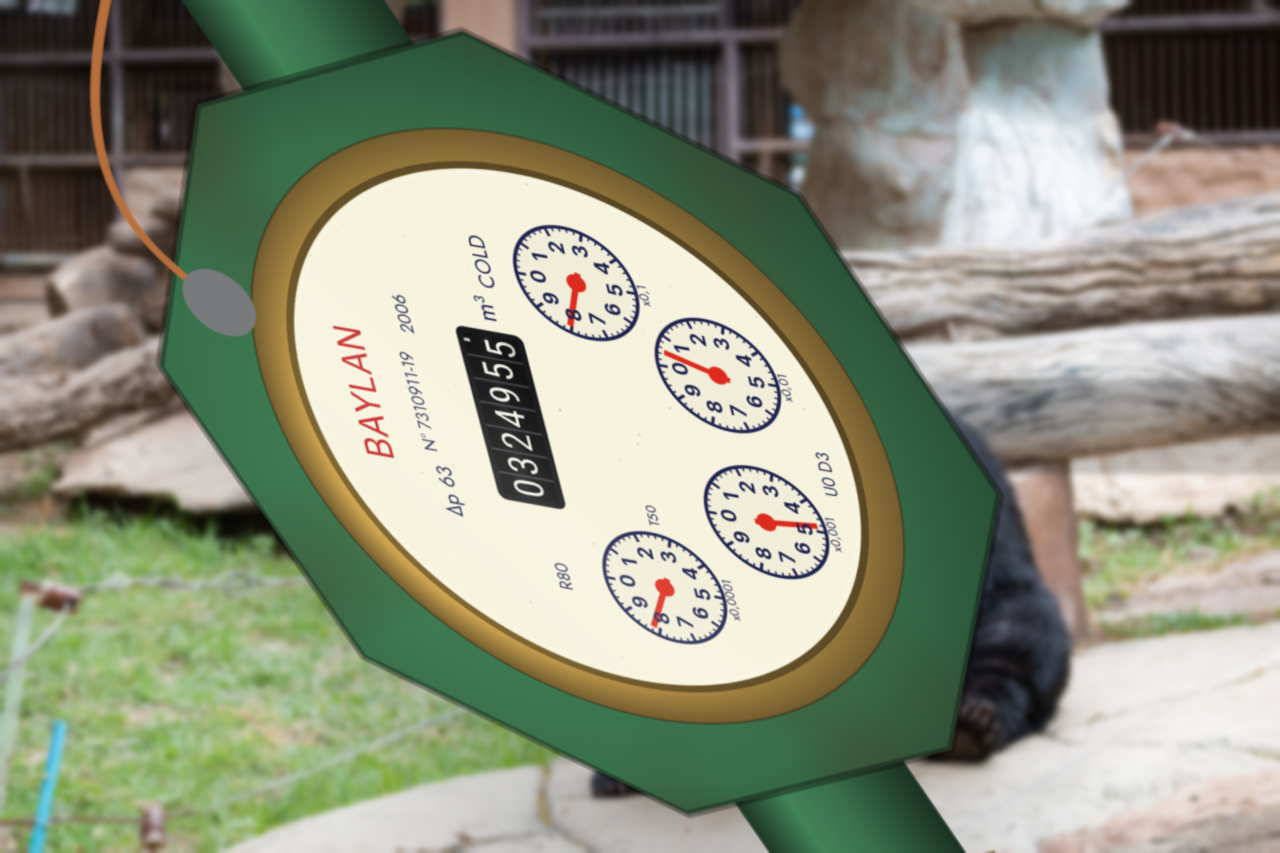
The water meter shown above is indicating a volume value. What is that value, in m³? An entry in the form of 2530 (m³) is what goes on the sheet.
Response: 324954.8048 (m³)
